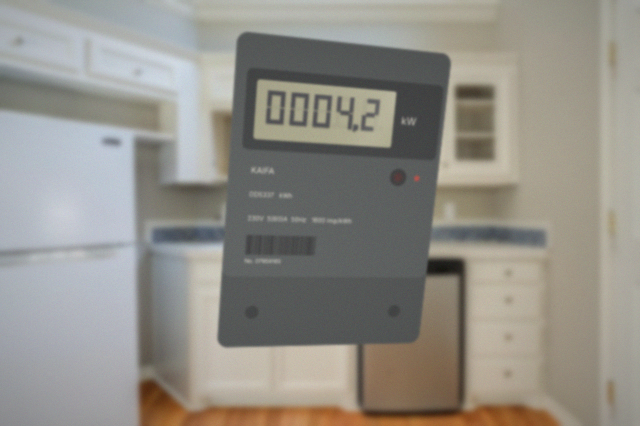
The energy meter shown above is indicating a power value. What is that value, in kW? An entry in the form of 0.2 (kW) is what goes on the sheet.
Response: 4.2 (kW)
